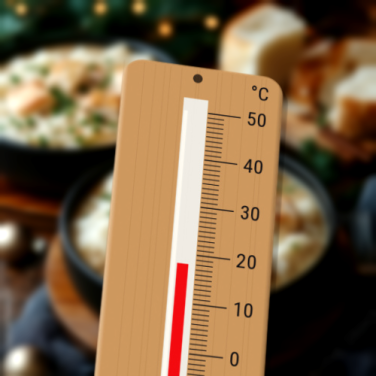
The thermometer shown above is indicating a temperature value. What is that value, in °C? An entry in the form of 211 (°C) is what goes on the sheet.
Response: 18 (°C)
